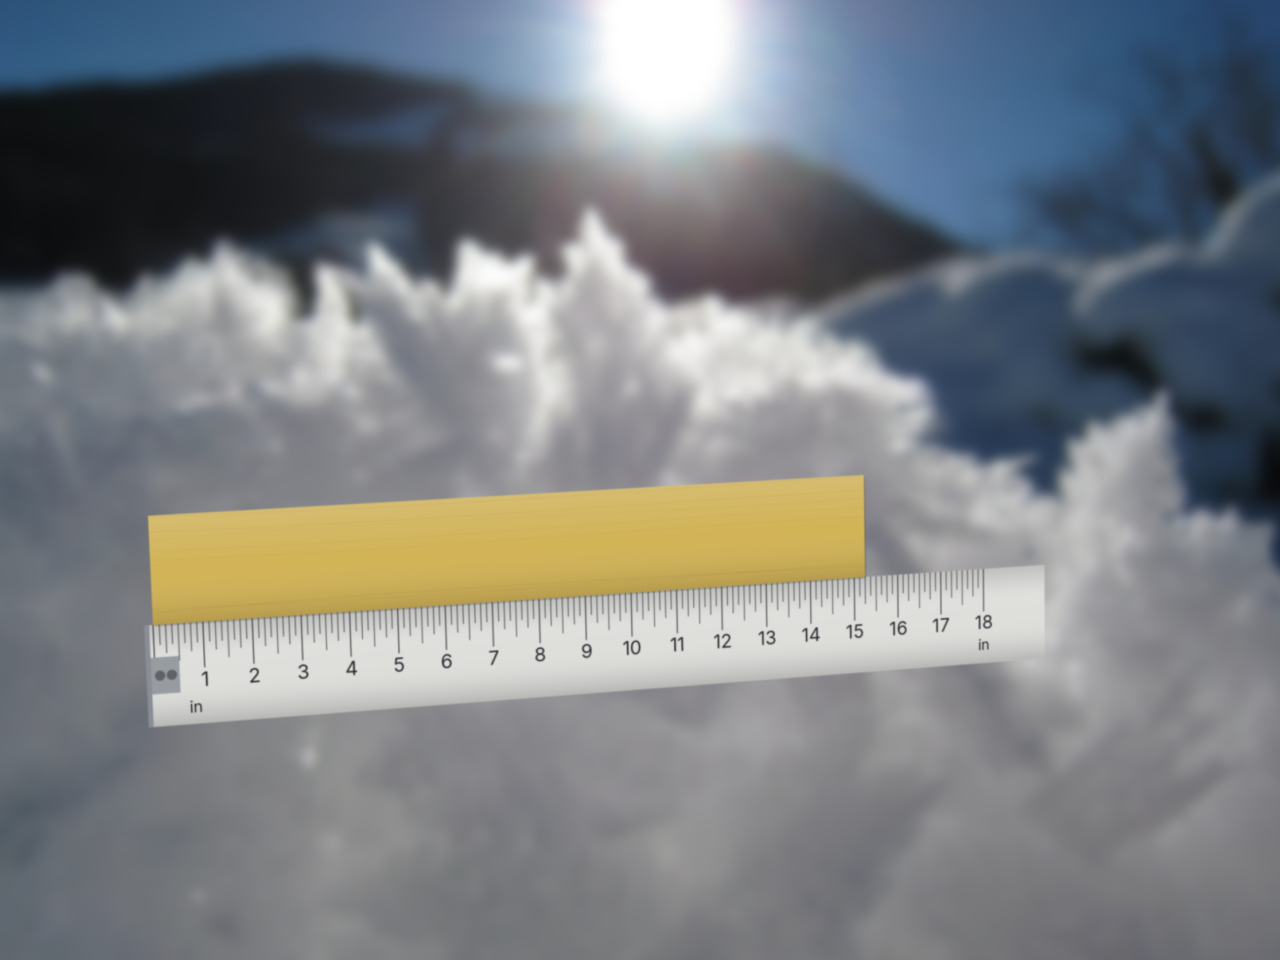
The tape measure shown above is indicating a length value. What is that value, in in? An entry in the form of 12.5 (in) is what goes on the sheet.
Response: 15.25 (in)
